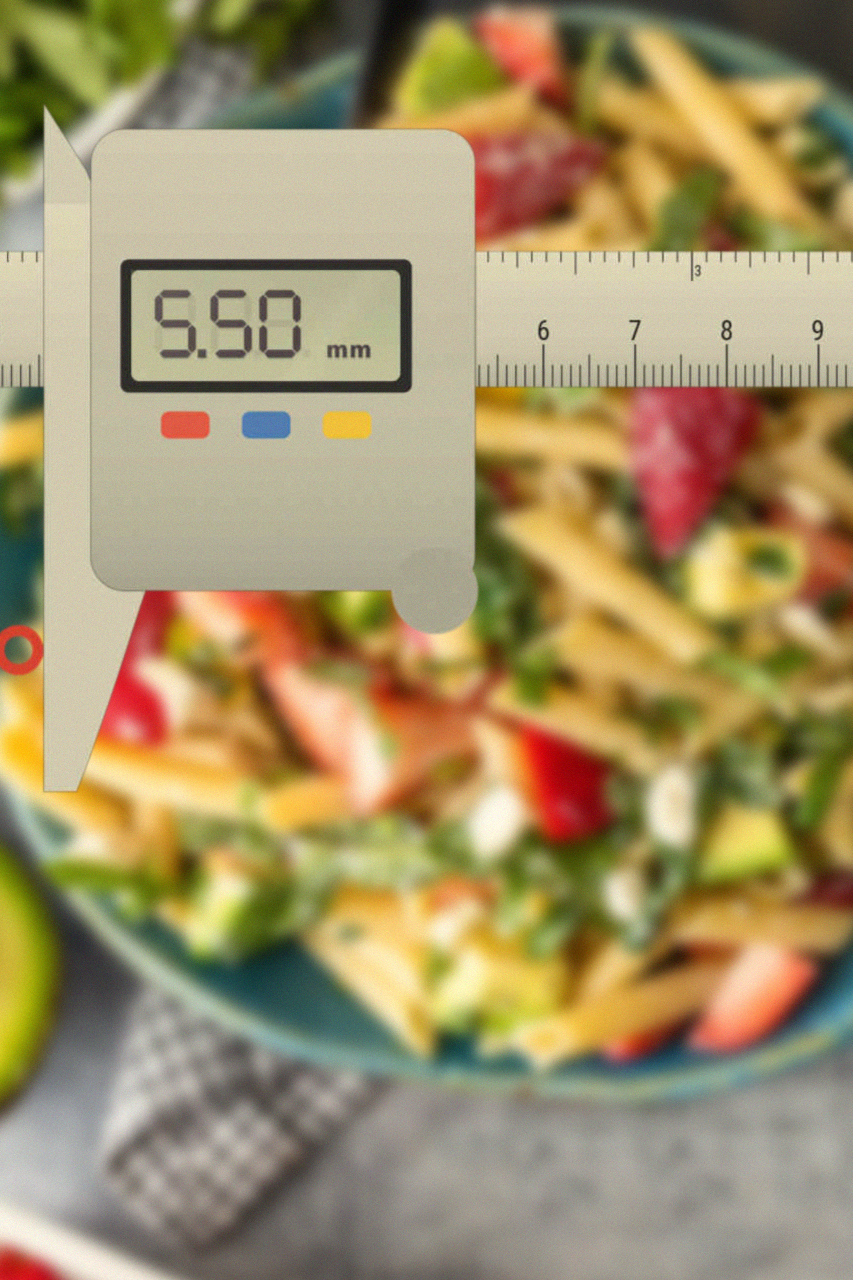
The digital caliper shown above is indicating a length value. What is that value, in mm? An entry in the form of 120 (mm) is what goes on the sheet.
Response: 5.50 (mm)
